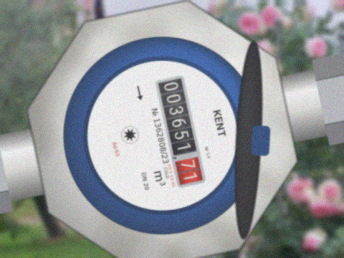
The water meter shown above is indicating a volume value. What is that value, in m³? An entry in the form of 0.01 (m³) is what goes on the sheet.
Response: 3651.71 (m³)
